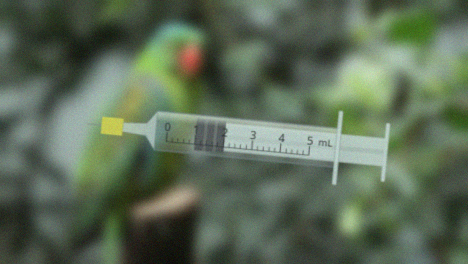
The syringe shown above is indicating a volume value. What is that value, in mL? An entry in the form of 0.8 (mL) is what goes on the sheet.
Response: 1 (mL)
